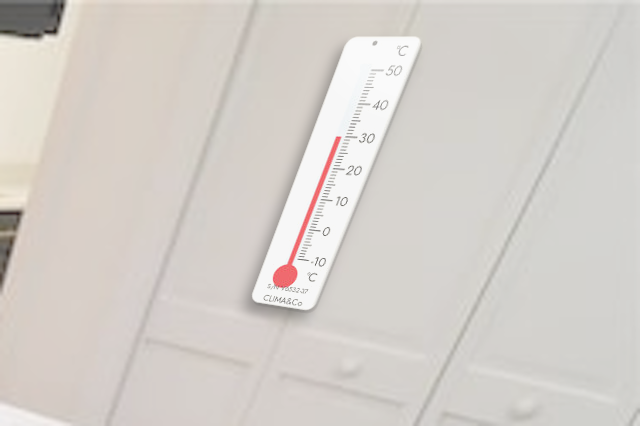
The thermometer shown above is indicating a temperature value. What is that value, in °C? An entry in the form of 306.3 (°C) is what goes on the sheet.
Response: 30 (°C)
